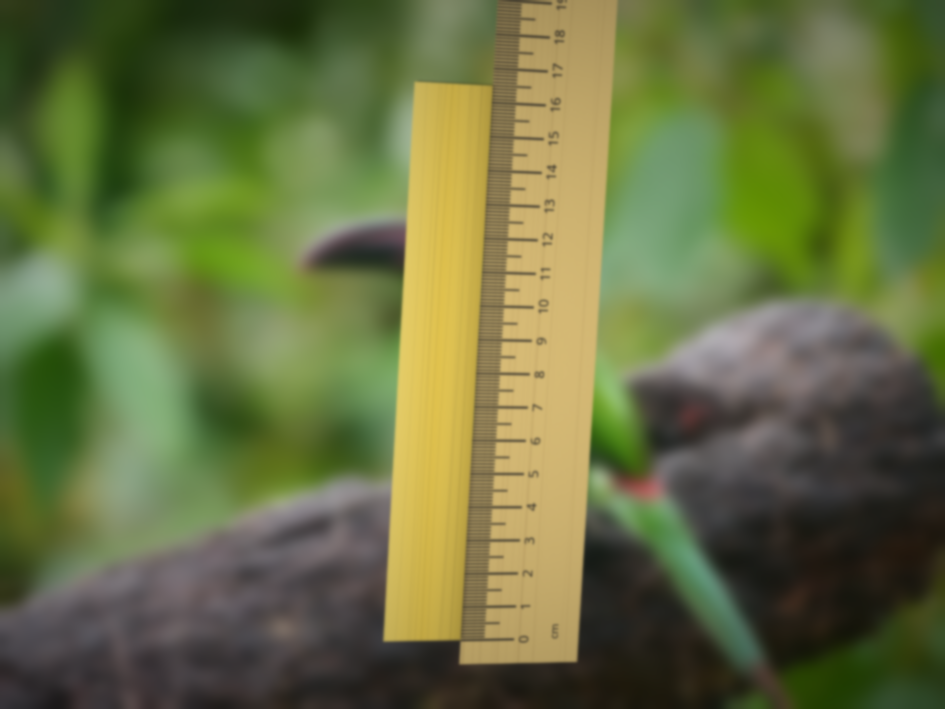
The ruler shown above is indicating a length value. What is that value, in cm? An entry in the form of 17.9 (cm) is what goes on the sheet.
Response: 16.5 (cm)
